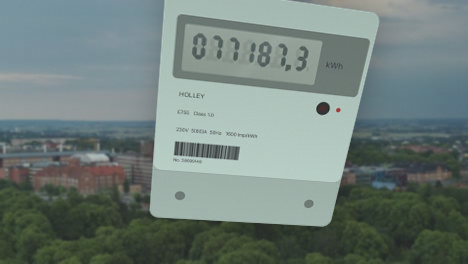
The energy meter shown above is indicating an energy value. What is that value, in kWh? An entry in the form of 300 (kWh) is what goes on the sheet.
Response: 77187.3 (kWh)
